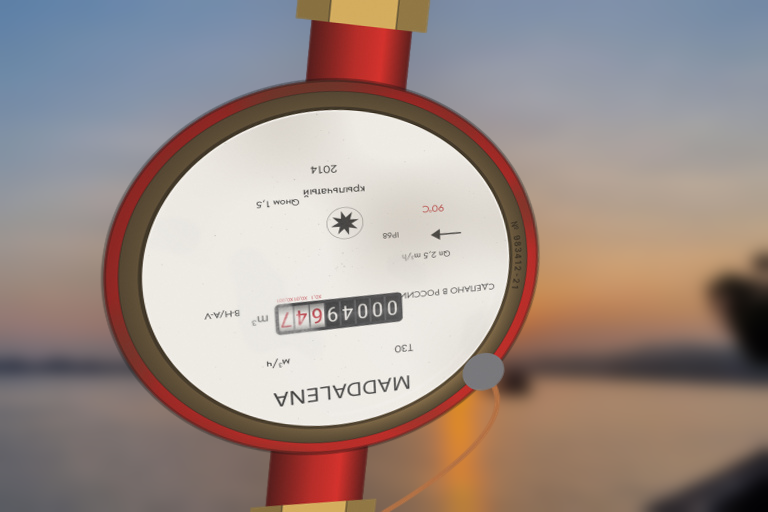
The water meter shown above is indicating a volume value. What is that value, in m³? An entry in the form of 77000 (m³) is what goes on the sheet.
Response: 49.647 (m³)
